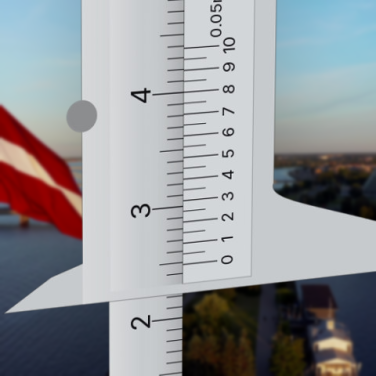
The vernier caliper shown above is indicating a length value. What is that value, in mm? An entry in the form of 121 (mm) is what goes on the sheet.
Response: 24.8 (mm)
